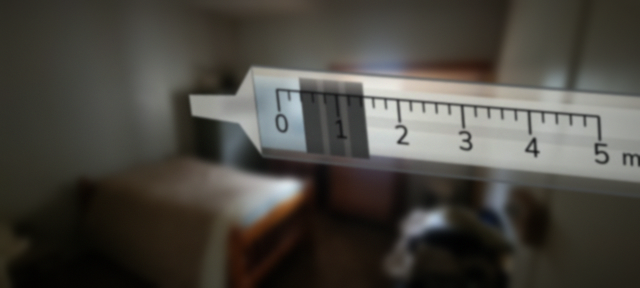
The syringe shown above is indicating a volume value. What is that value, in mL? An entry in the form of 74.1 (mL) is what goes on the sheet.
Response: 0.4 (mL)
